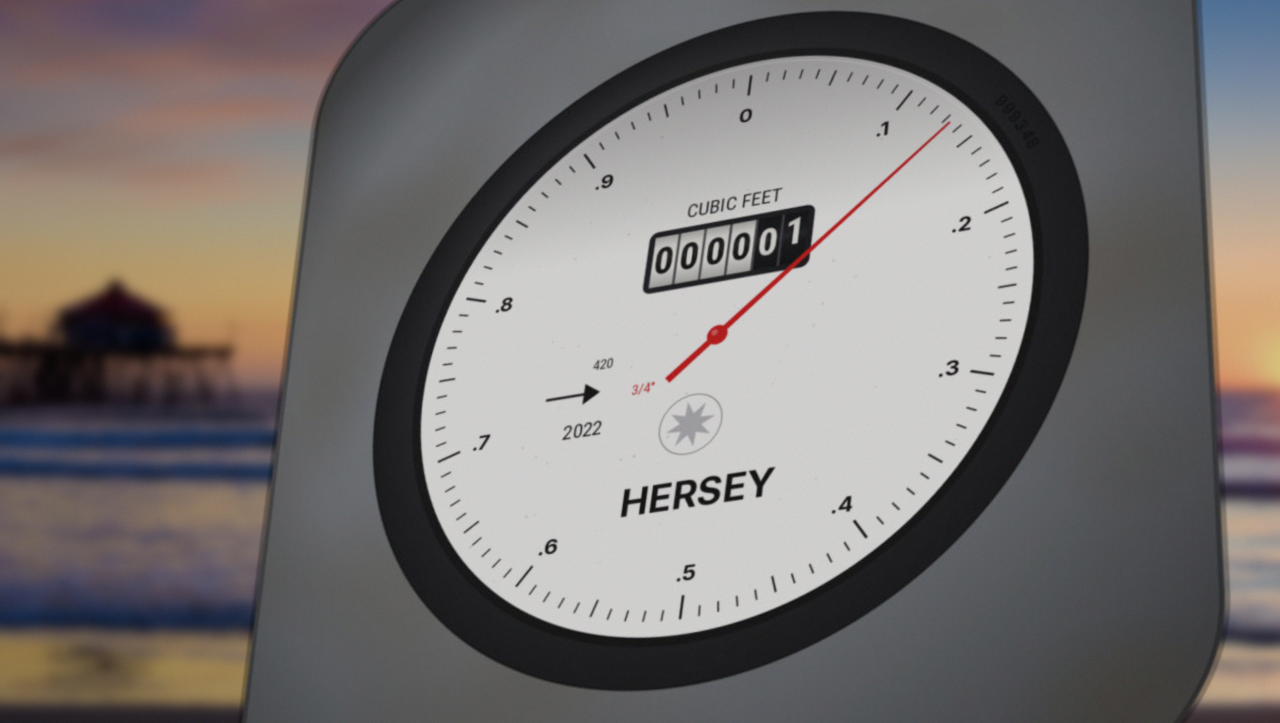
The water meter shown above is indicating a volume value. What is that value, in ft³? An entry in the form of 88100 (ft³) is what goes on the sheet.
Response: 1.13 (ft³)
